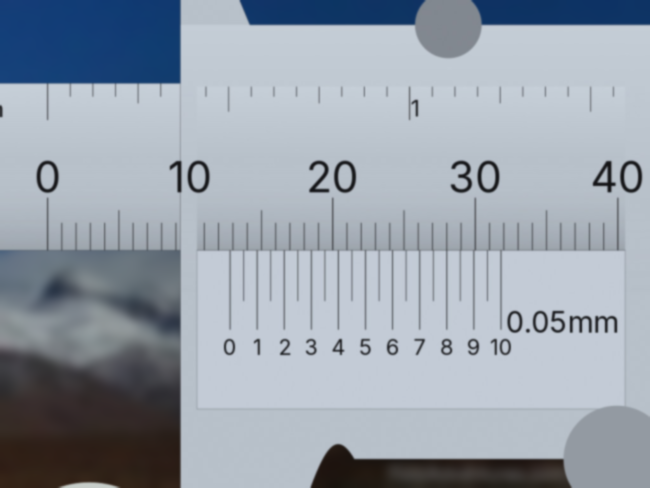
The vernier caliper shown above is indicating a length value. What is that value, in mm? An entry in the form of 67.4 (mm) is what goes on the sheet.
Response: 12.8 (mm)
